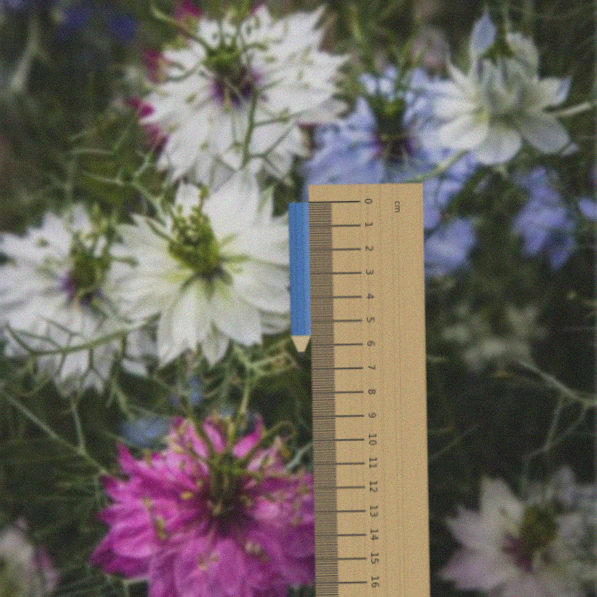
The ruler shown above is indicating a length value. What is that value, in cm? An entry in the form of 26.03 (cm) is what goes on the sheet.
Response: 6.5 (cm)
